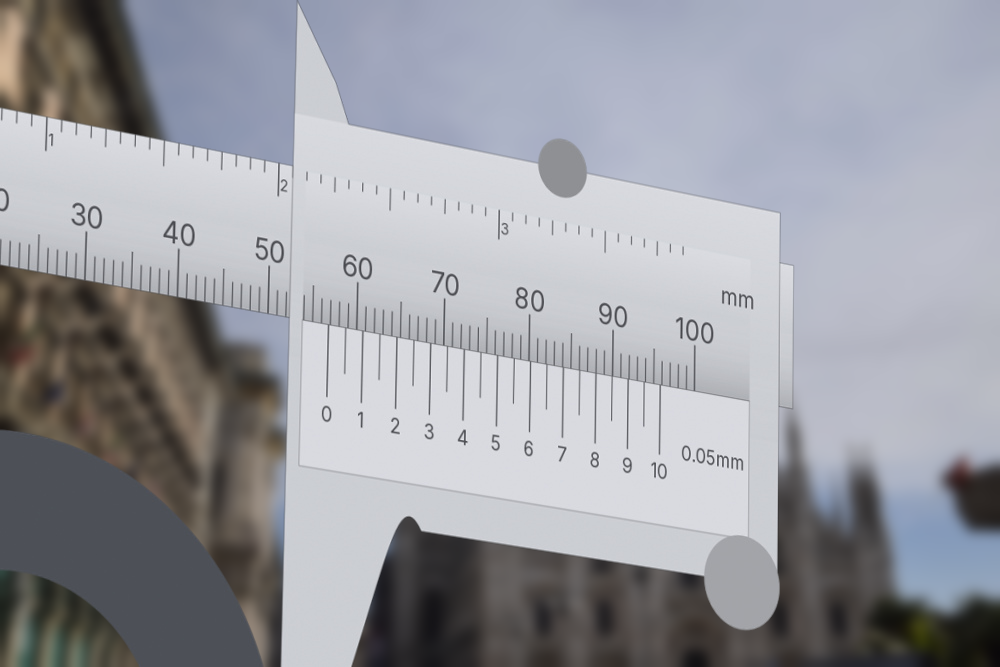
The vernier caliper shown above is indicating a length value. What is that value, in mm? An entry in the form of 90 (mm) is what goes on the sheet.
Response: 56.8 (mm)
